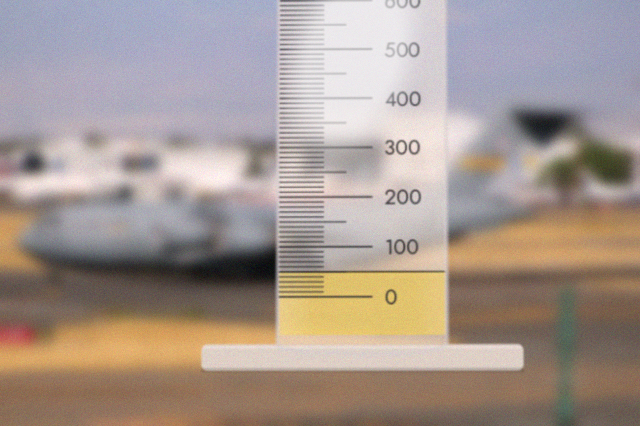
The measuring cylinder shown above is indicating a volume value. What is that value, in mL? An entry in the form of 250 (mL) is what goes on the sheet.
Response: 50 (mL)
